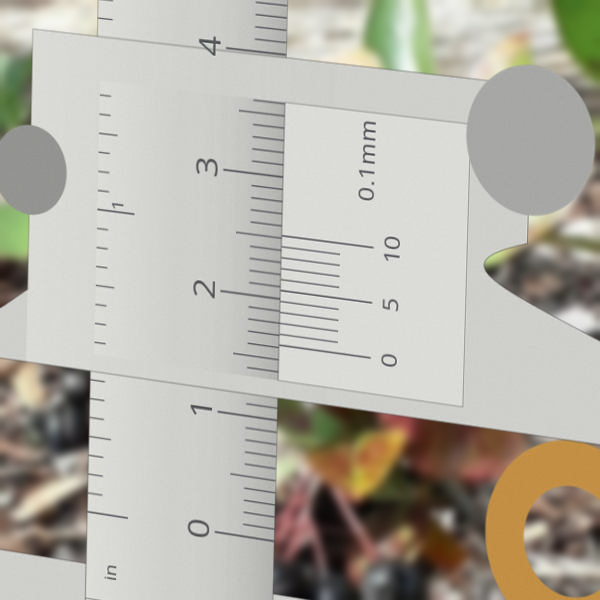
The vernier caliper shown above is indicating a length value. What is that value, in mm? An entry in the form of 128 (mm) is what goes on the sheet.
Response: 16.2 (mm)
